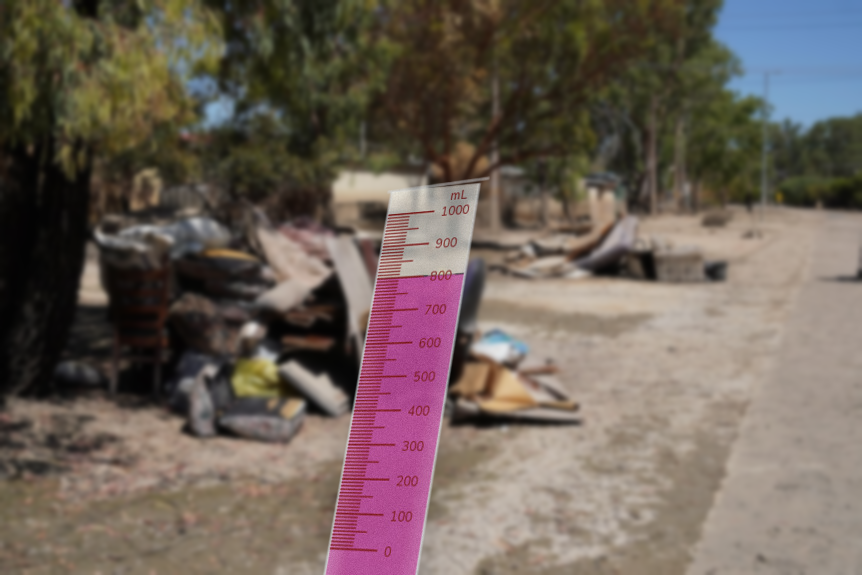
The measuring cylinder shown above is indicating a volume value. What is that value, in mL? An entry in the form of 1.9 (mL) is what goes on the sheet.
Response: 800 (mL)
